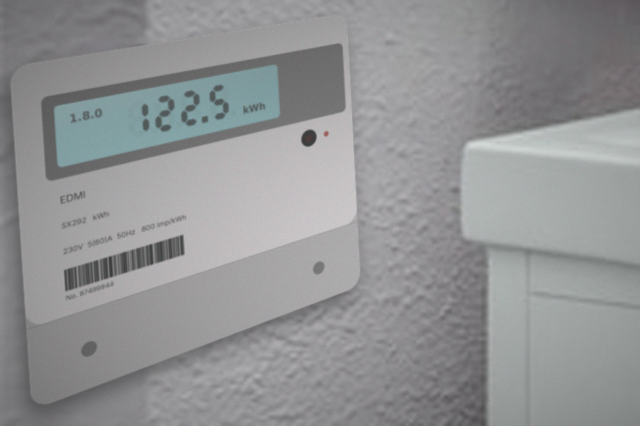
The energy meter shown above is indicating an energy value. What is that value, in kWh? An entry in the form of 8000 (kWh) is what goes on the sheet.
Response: 122.5 (kWh)
